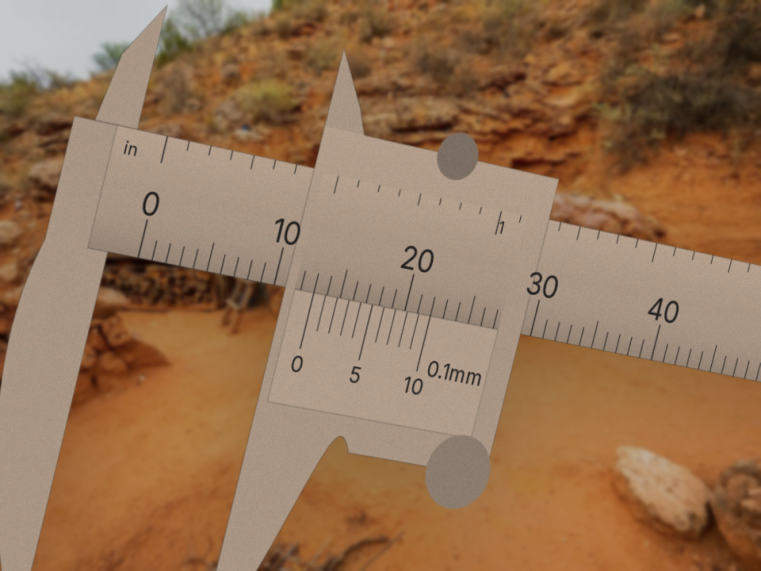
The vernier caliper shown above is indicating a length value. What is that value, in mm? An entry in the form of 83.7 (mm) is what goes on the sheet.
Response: 13.0 (mm)
